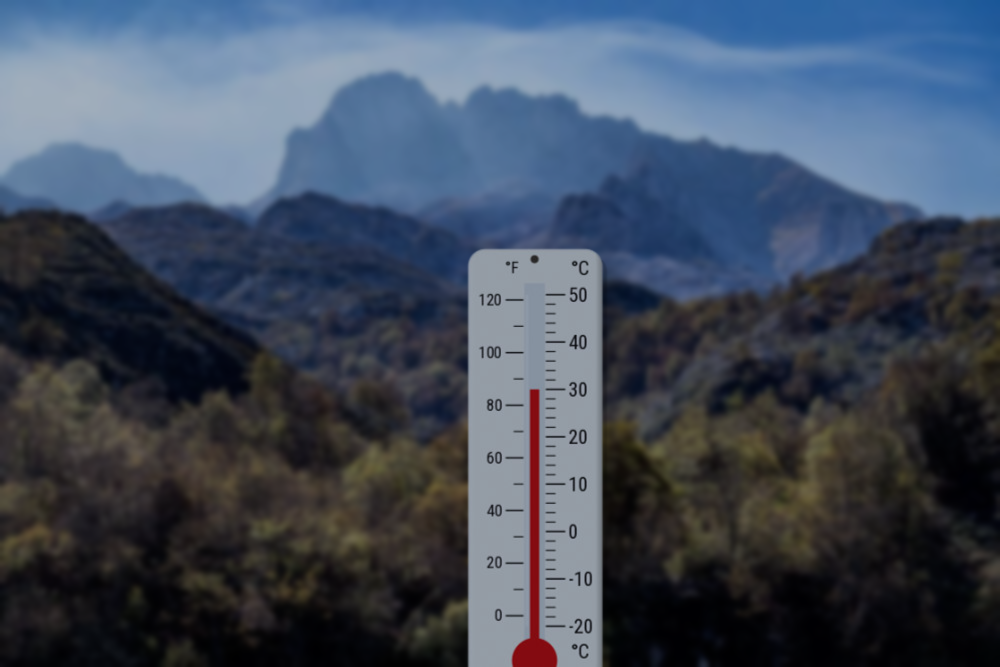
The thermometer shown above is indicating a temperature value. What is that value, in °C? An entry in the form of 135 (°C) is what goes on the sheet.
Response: 30 (°C)
